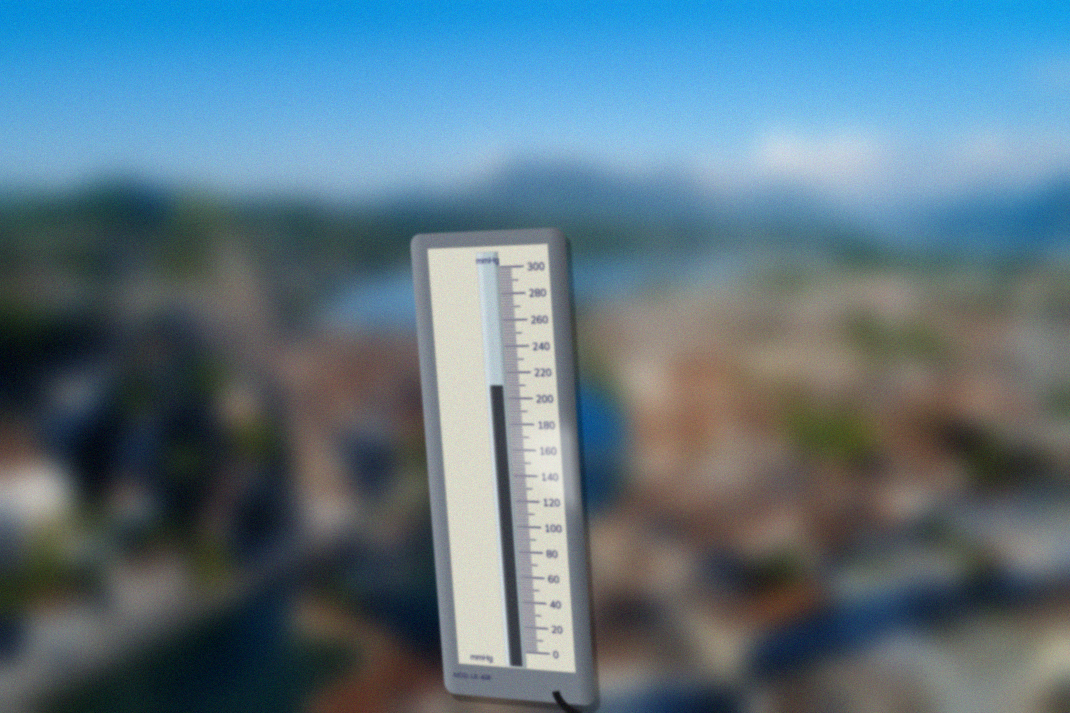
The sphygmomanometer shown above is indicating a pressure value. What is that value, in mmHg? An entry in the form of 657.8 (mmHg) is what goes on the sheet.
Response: 210 (mmHg)
